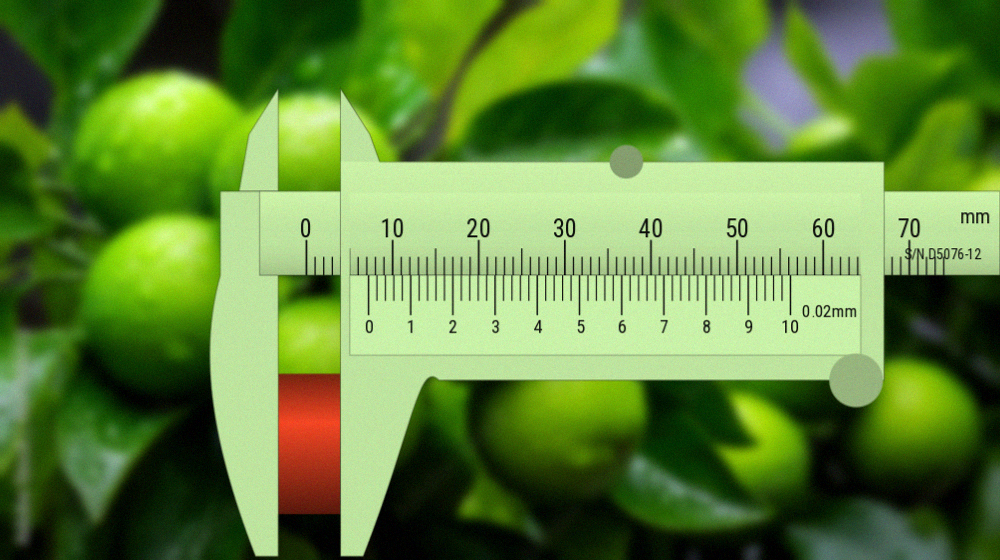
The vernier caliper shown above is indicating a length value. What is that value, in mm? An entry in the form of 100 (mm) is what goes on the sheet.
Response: 7.2 (mm)
